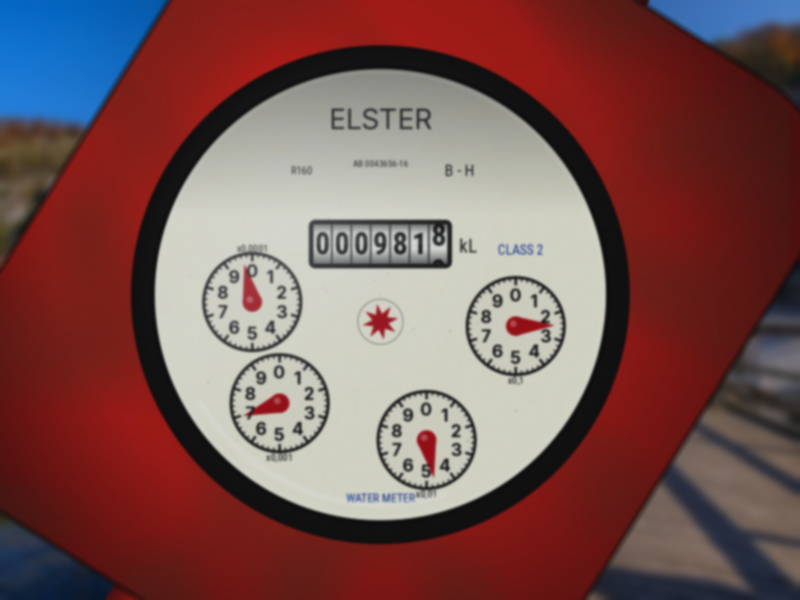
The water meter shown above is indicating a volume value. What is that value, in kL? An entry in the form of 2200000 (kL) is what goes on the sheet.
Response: 9818.2469 (kL)
